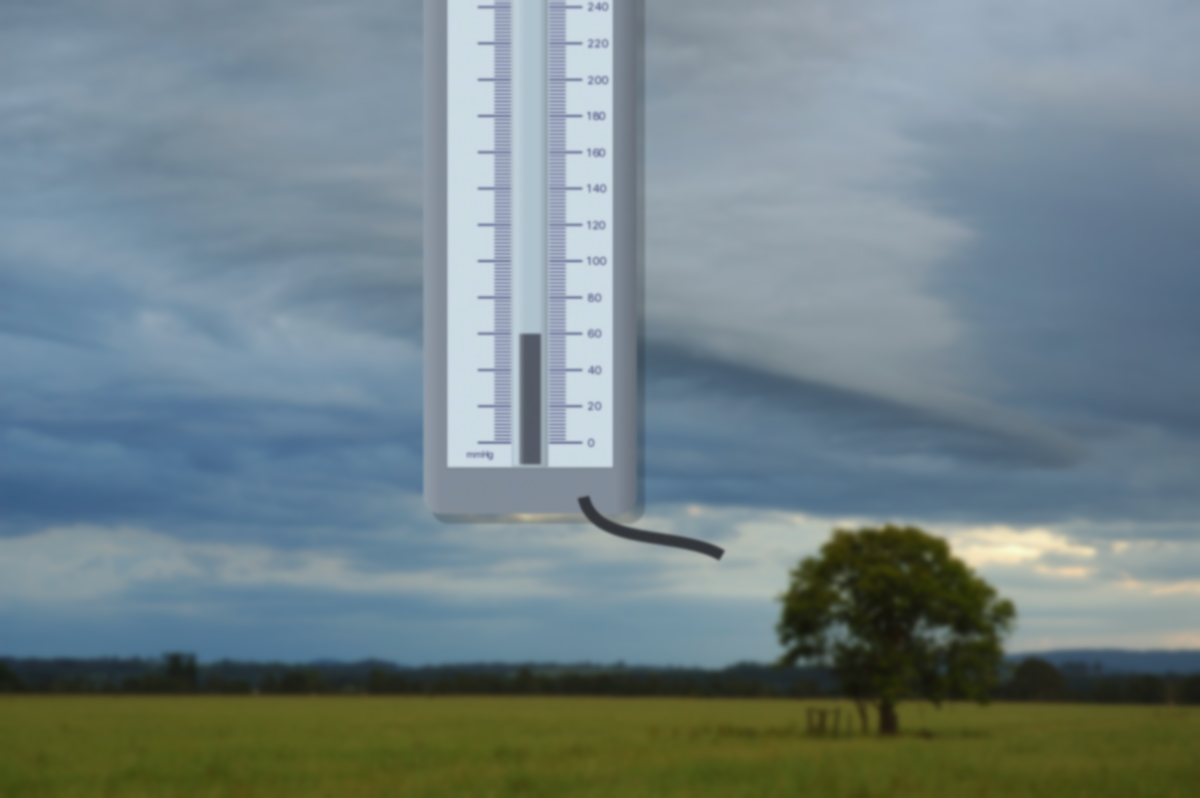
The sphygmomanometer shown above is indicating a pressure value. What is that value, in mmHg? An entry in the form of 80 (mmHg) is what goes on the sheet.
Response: 60 (mmHg)
